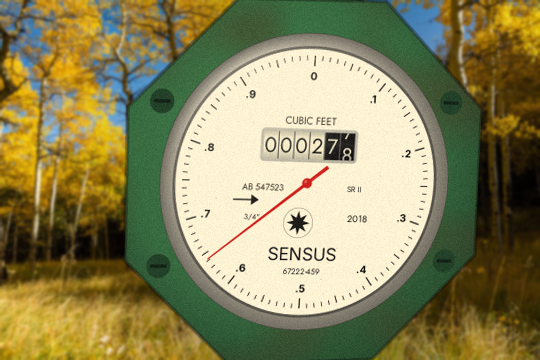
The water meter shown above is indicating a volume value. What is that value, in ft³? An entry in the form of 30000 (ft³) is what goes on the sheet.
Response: 277.64 (ft³)
